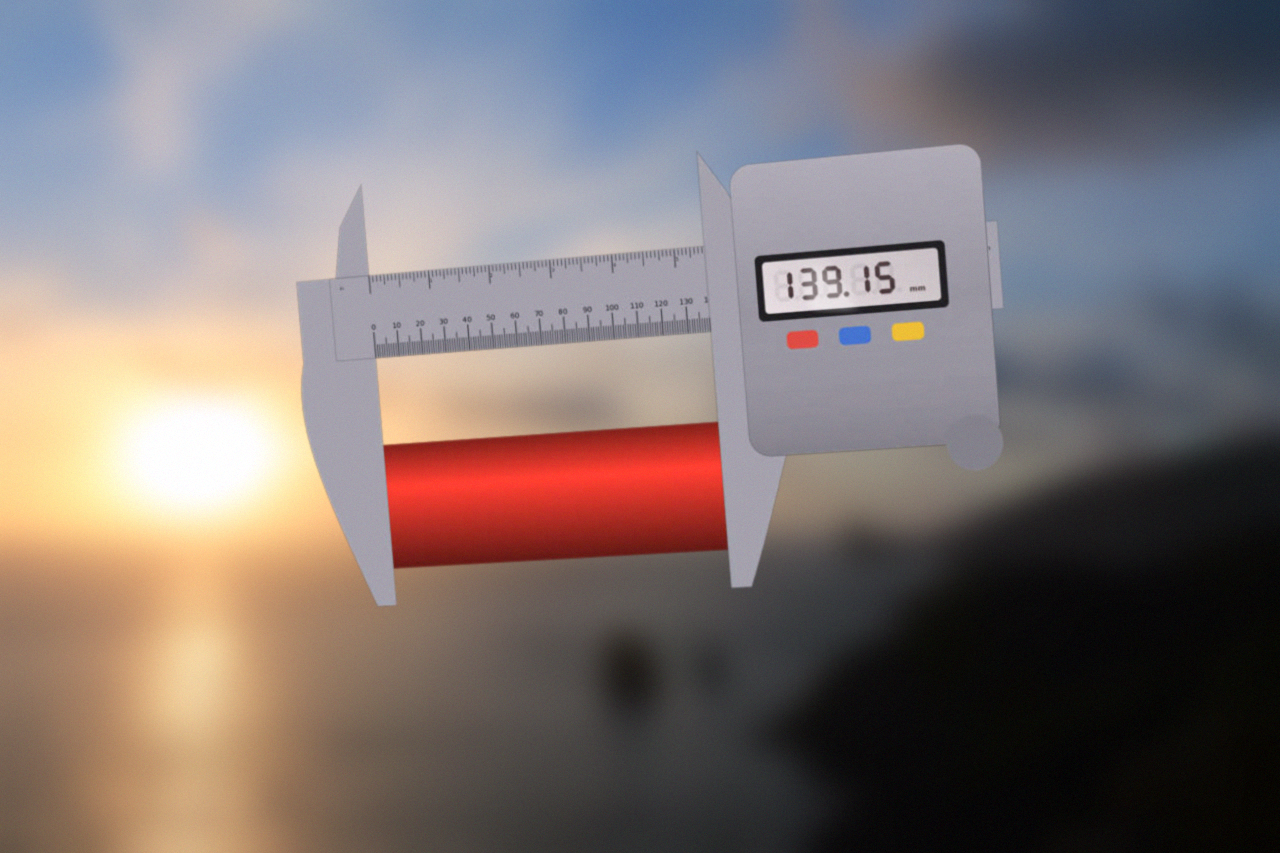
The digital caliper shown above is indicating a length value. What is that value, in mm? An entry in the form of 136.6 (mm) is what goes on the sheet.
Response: 139.15 (mm)
